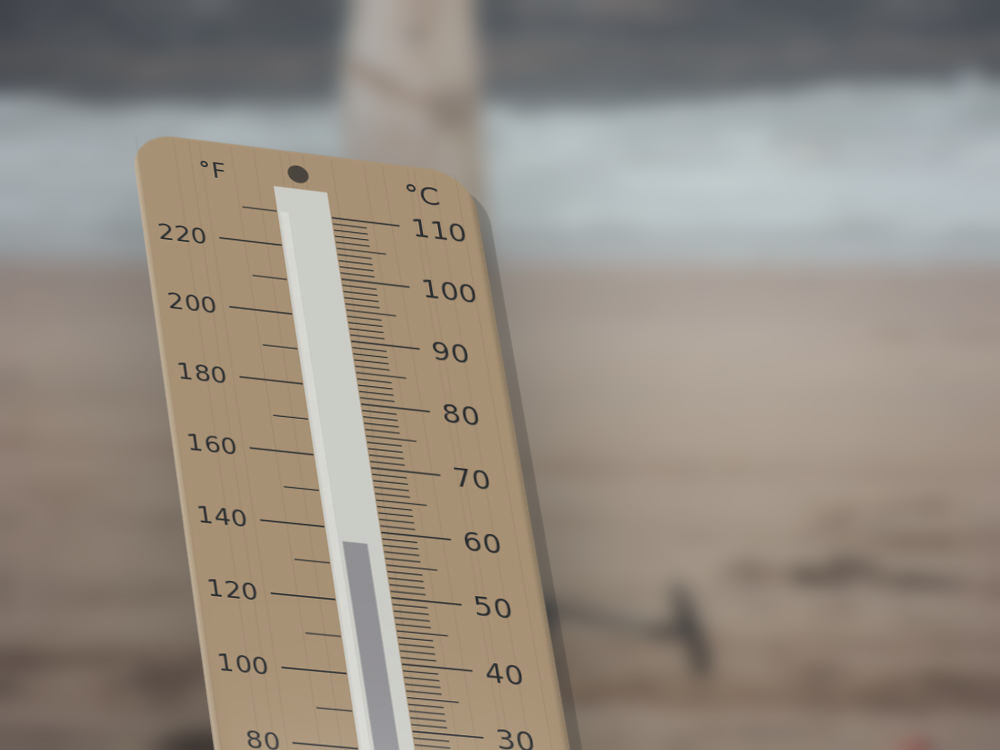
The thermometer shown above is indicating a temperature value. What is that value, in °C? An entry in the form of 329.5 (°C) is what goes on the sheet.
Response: 58 (°C)
